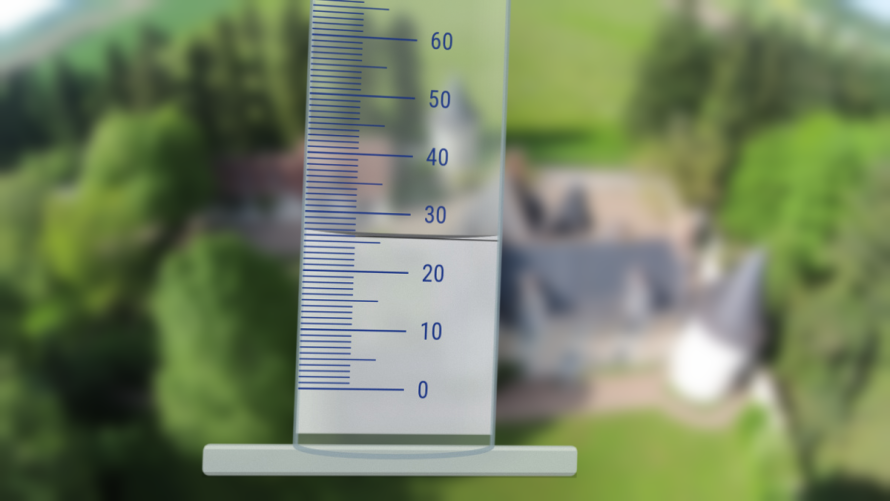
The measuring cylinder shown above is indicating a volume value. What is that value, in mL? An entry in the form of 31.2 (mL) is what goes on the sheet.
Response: 26 (mL)
